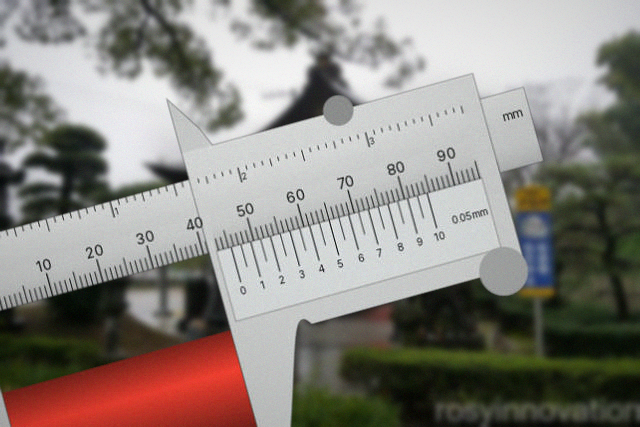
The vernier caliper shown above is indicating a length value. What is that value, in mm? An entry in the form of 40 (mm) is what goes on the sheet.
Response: 45.5 (mm)
